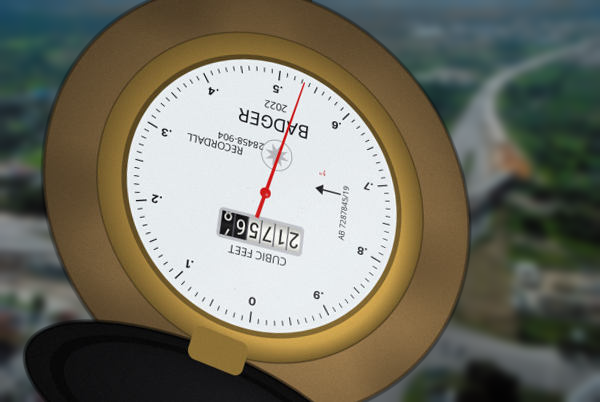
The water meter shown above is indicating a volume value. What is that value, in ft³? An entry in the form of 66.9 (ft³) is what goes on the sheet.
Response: 217567.53 (ft³)
